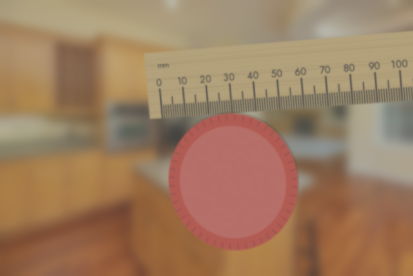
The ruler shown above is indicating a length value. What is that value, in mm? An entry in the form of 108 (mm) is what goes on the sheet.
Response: 55 (mm)
